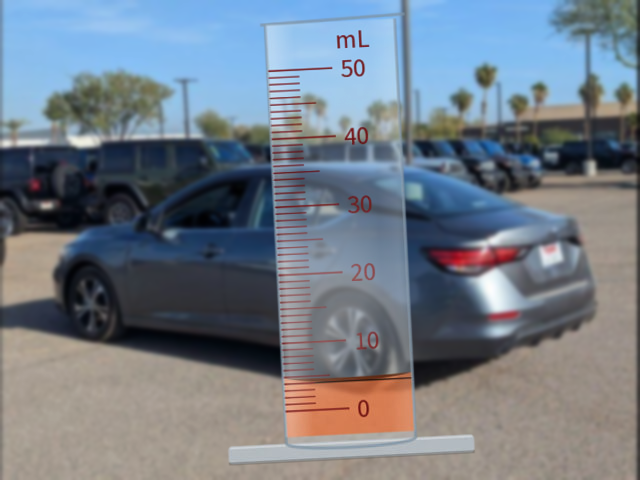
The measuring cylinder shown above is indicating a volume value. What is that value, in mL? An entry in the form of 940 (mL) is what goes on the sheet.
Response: 4 (mL)
